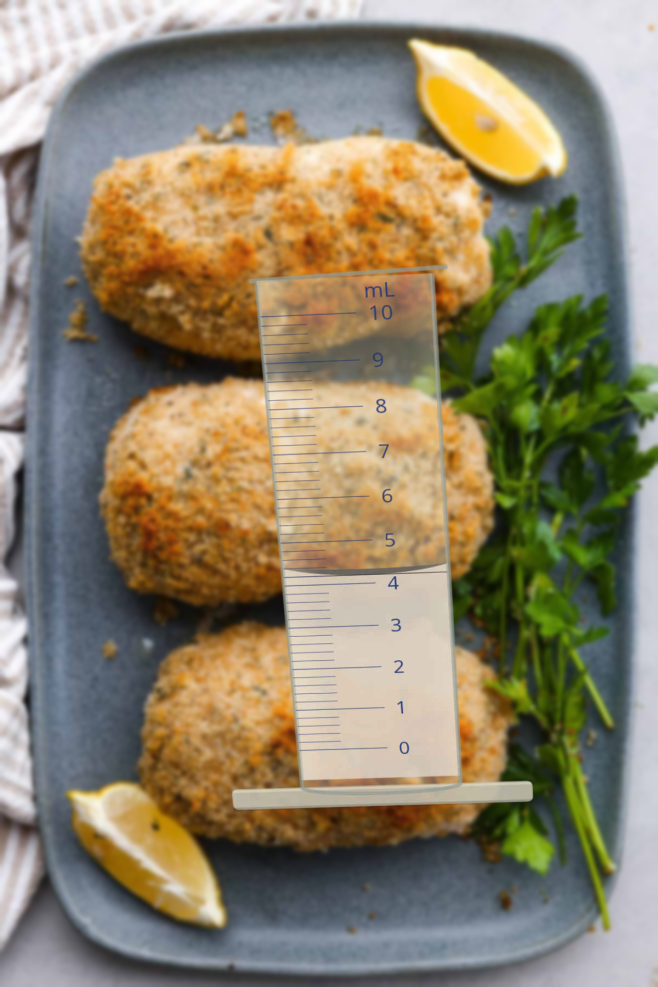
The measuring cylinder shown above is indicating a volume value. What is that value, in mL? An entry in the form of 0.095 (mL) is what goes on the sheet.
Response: 4.2 (mL)
